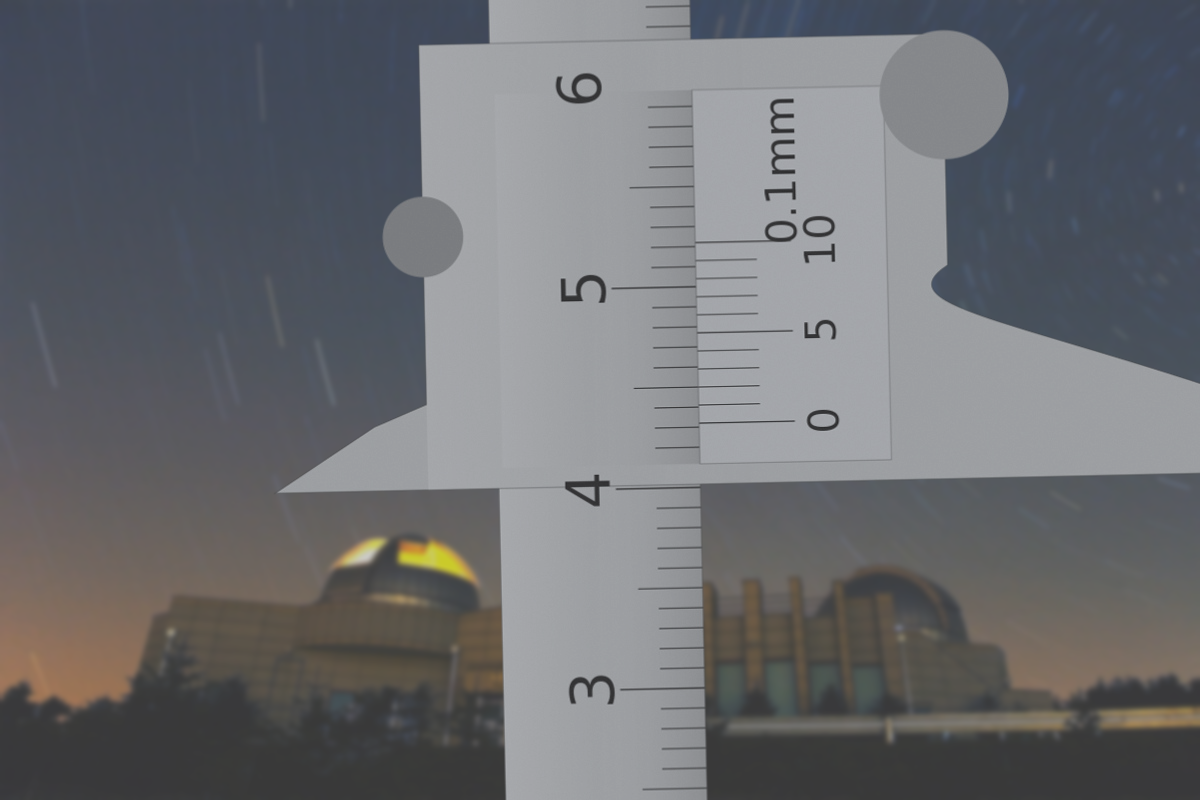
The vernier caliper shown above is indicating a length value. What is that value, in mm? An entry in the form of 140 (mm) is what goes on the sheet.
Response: 43.2 (mm)
